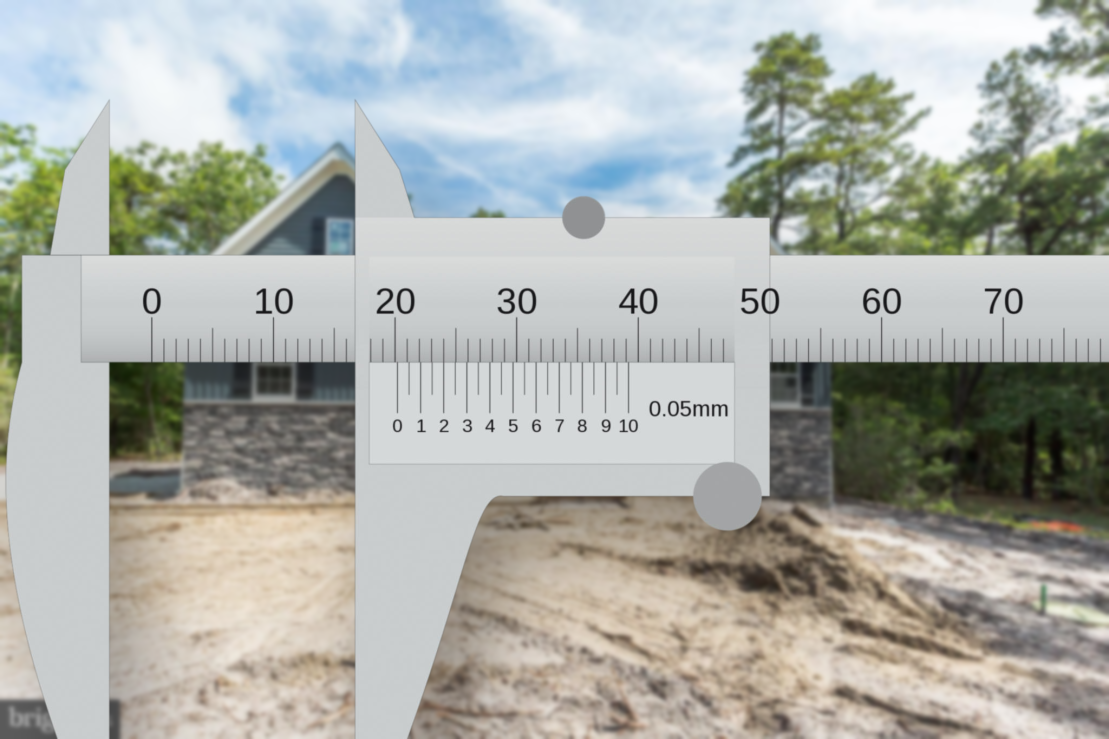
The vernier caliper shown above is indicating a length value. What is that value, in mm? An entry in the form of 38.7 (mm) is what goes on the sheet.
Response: 20.2 (mm)
